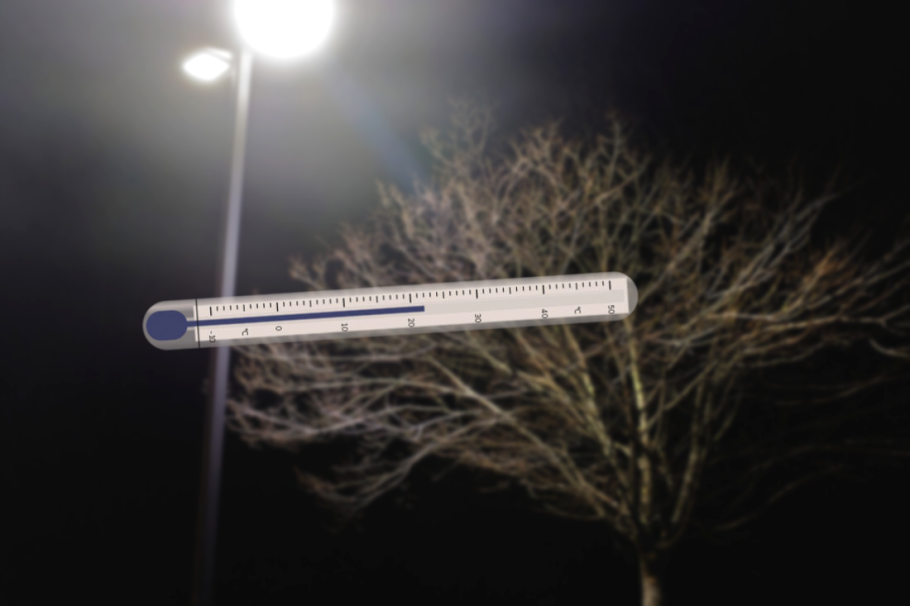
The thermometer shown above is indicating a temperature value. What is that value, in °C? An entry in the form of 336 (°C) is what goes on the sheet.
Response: 22 (°C)
